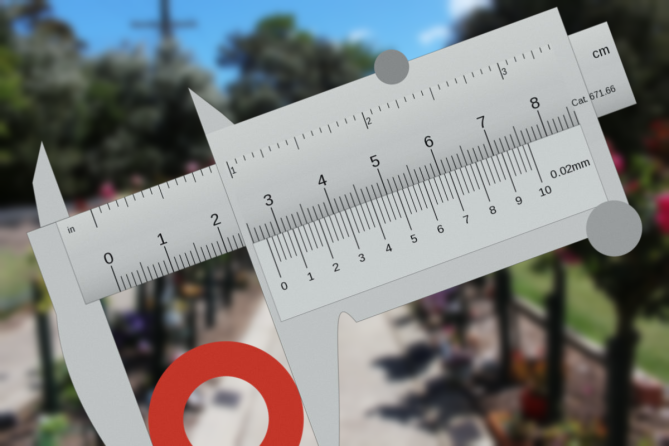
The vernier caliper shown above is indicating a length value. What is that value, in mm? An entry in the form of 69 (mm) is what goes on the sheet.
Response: 27.4 (mm)
